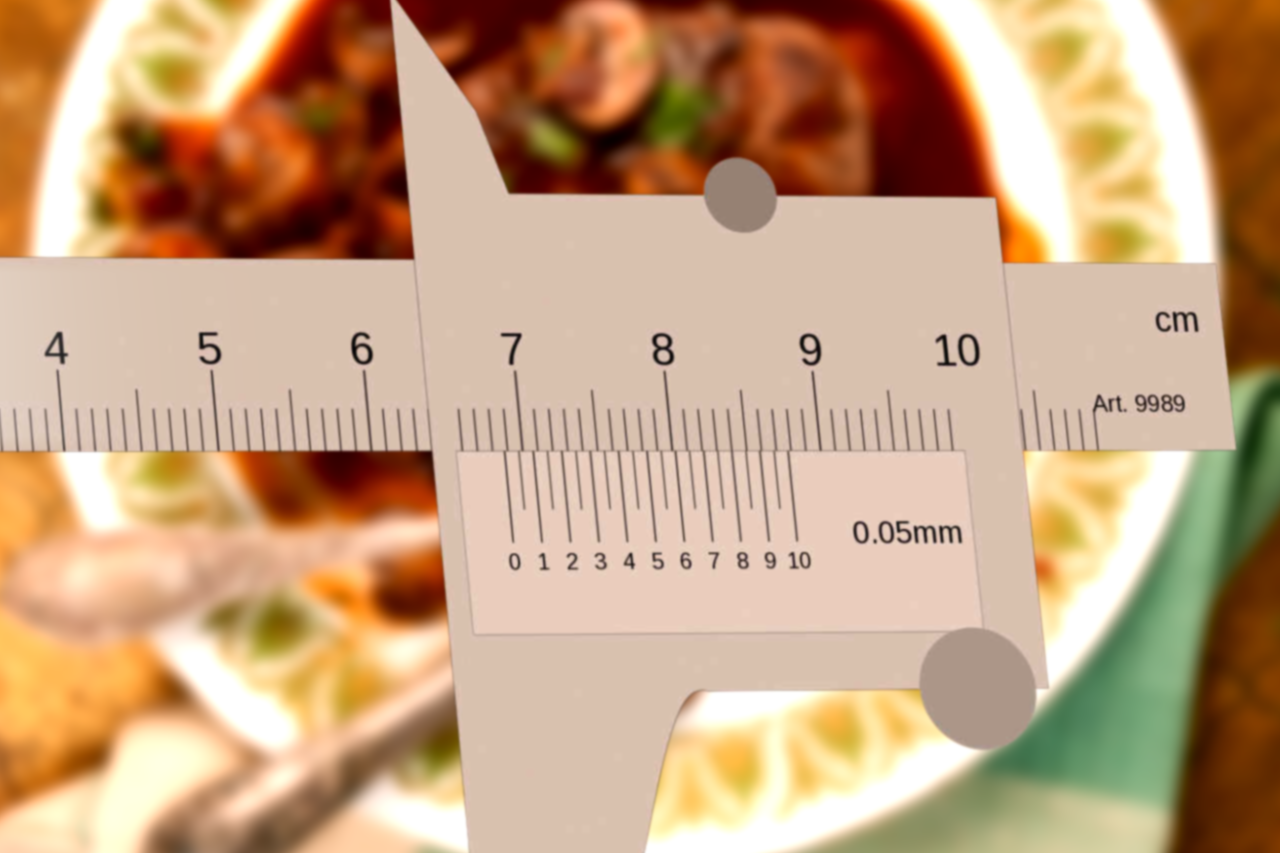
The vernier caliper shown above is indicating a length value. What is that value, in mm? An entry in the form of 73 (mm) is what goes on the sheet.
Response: 68.8 (mm)
